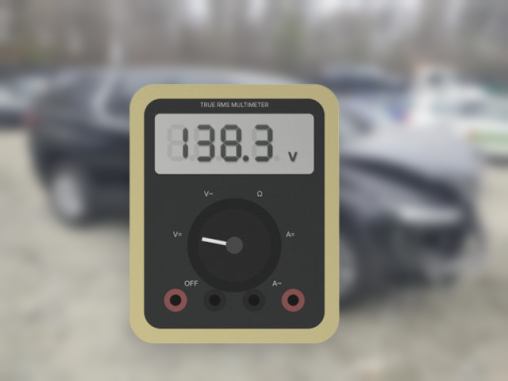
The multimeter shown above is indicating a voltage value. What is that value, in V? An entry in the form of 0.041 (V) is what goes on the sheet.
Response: 138.3 (V)
